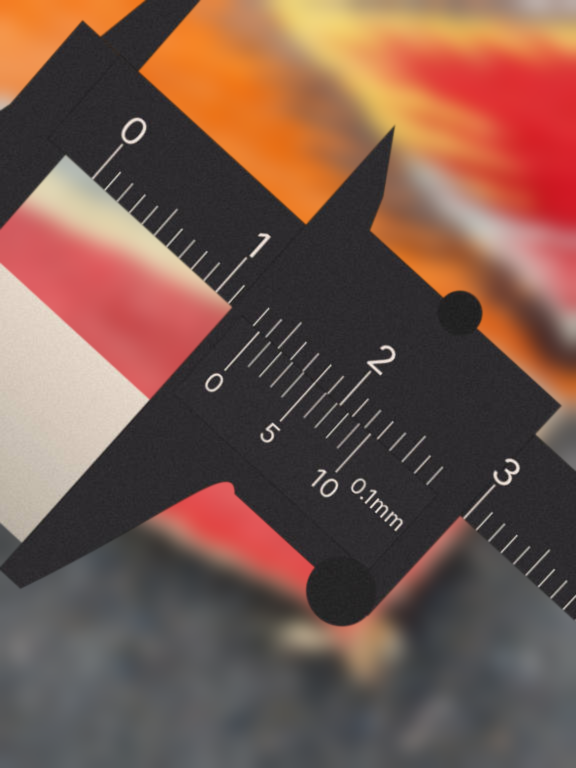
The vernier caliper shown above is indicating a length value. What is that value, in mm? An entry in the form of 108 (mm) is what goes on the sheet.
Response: 13.5 (mm)
